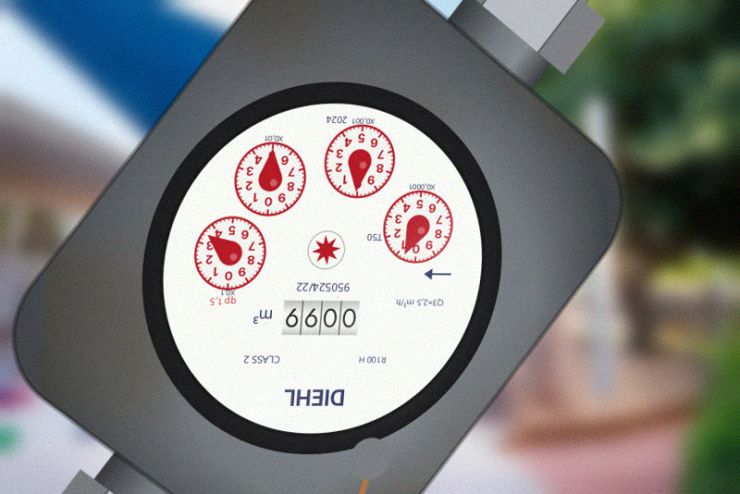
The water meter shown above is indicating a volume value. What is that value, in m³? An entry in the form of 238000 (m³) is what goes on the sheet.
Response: 99.3500 (m³)
